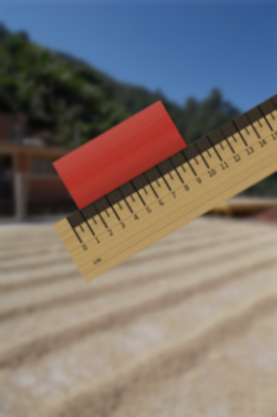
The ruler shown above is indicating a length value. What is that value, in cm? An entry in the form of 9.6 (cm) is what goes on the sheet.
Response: 8.5 (cm)
